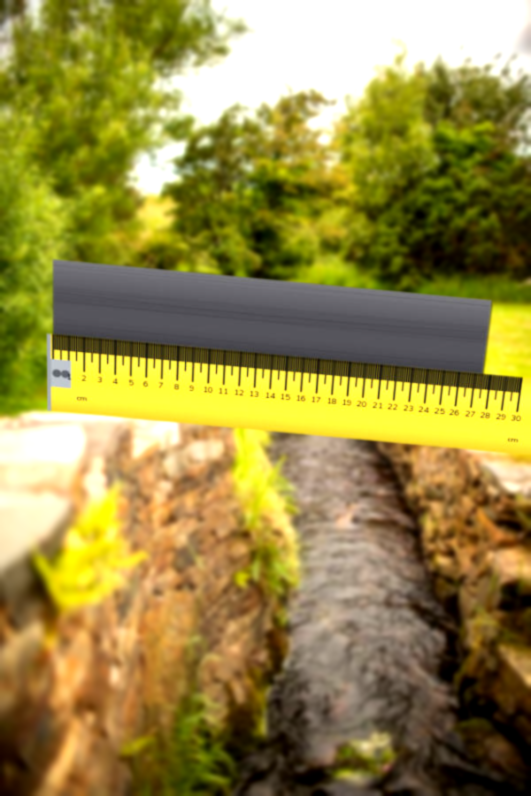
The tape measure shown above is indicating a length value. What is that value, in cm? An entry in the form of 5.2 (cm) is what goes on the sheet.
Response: 27.5 (cm)
